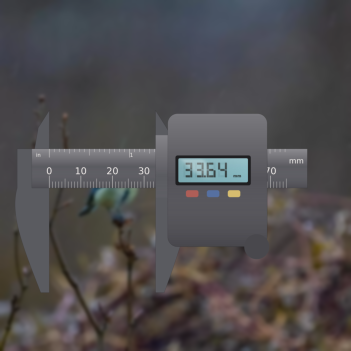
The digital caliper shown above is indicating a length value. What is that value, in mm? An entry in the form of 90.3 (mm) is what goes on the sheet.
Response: 33.64 (mm)
